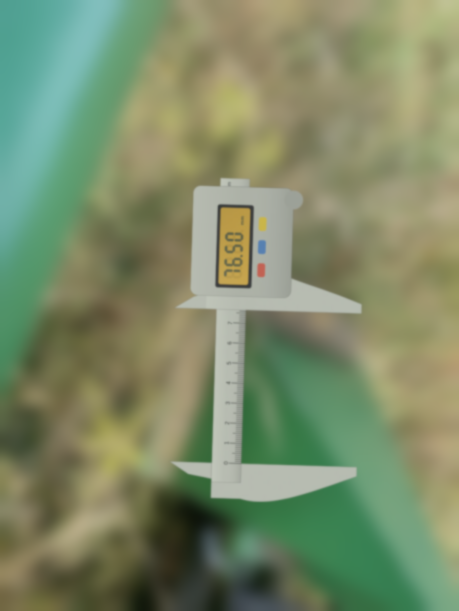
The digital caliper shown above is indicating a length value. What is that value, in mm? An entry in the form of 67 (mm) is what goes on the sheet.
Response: 76.50 (mm)
